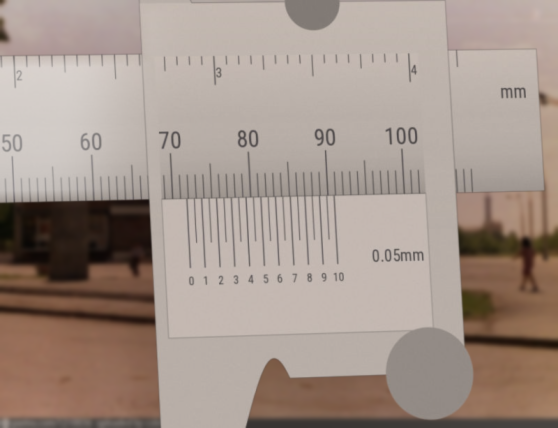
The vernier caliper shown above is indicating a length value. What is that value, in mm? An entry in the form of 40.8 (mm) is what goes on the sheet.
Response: 71.8 (mm)
